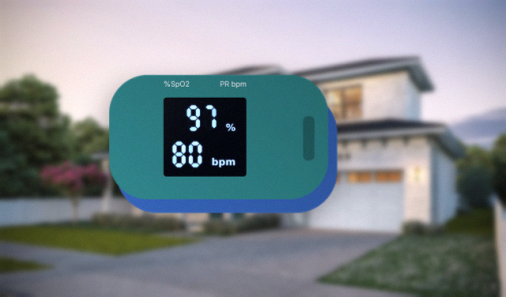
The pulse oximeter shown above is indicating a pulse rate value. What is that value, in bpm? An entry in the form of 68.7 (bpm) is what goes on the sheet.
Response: 80 (bpm)
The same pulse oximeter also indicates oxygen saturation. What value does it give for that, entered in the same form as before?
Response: 97 (%)
